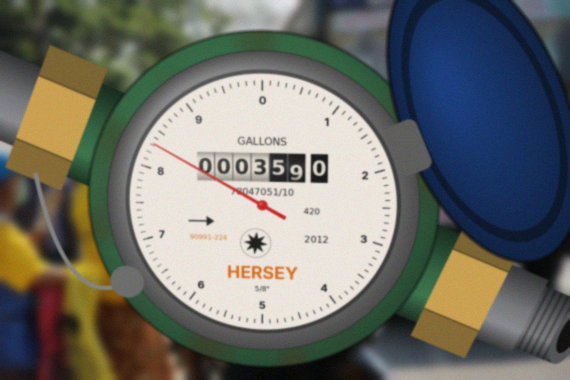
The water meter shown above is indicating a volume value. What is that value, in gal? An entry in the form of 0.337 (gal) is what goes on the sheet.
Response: 3588.3 (gal)
